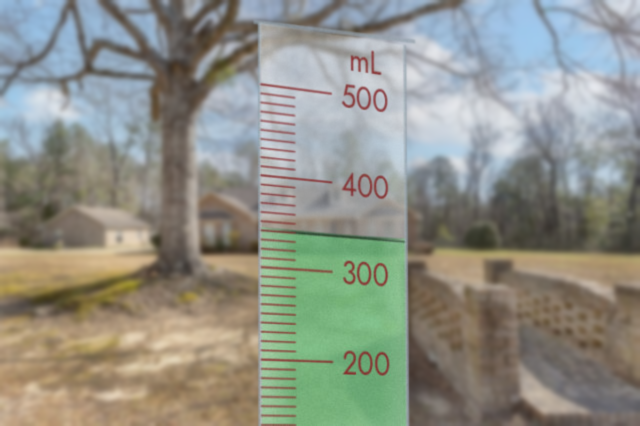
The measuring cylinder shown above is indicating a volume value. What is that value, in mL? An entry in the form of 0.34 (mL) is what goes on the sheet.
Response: 340 (mL)
